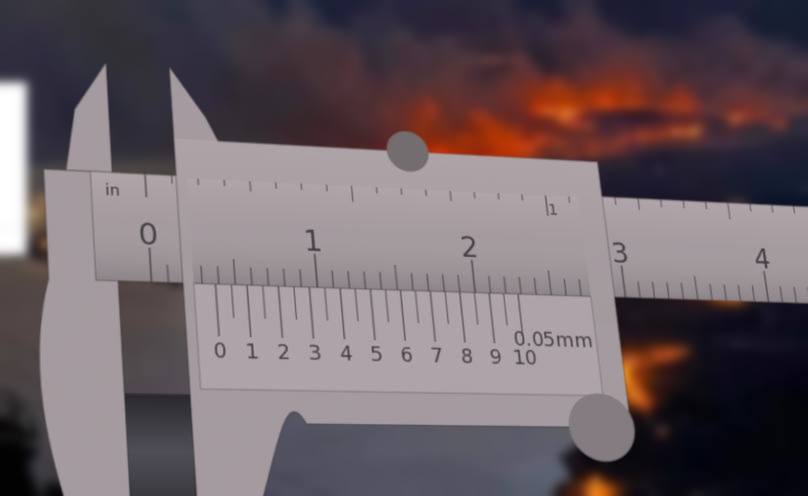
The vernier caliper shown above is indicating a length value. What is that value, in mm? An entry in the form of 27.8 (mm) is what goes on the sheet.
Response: 3.8 (mm)
